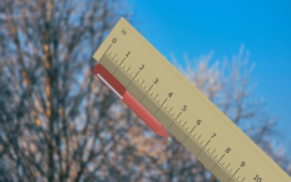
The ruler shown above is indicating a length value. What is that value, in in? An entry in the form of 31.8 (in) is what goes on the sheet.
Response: 5.5 (in)
